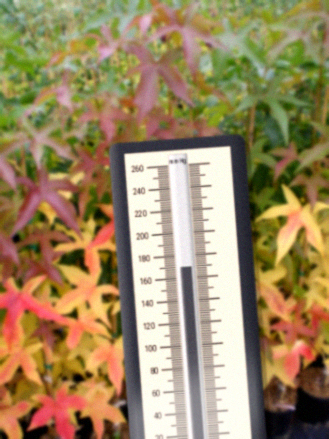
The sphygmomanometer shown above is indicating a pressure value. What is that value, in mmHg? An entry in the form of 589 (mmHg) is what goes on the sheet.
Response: 170 (mmHg)
